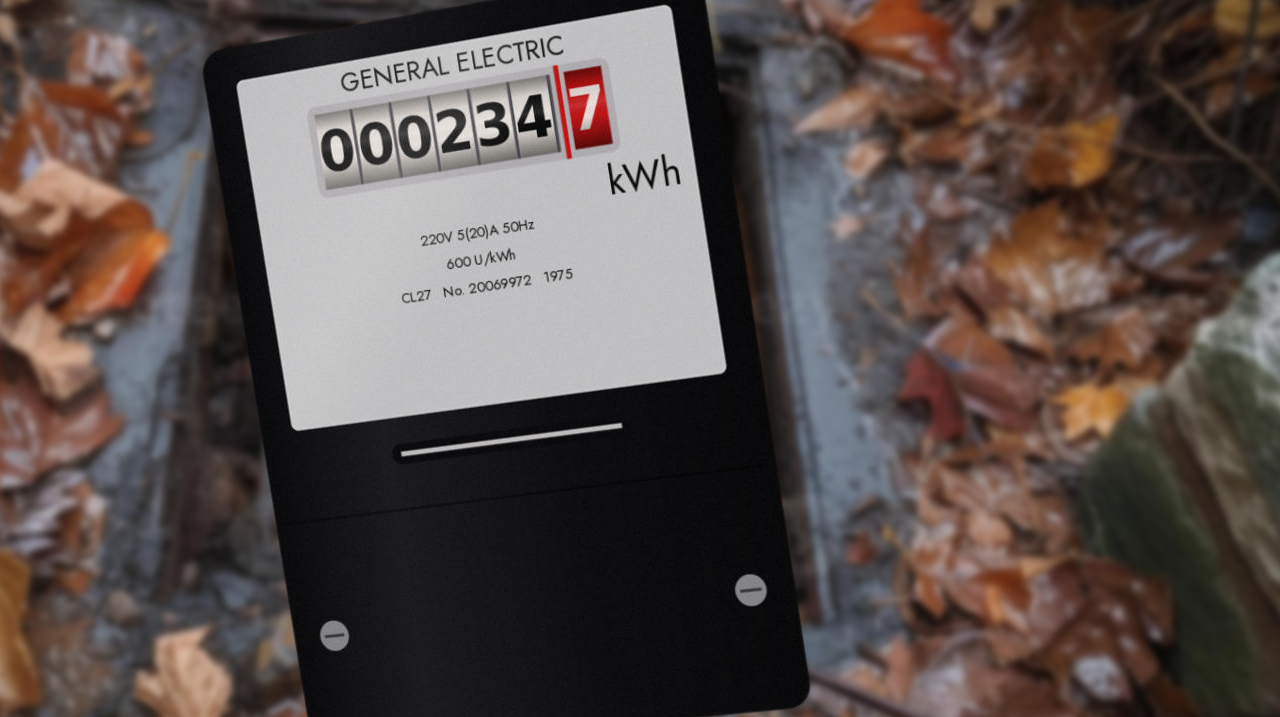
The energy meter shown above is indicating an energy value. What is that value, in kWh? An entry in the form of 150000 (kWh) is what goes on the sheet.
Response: 234.7 (kWh)
